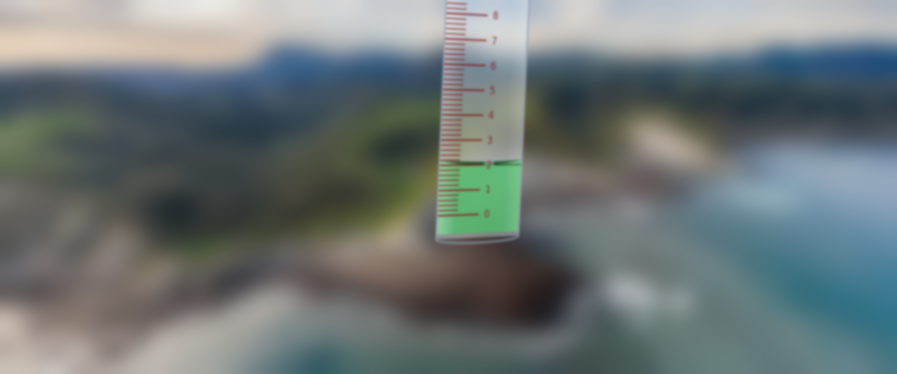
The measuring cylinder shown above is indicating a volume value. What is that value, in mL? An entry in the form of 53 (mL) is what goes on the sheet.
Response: 2 (mL)
